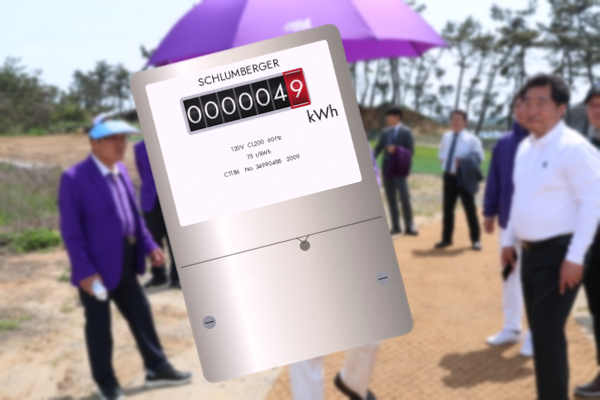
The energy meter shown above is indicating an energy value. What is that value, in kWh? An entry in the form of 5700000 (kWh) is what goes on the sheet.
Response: 4.9 (kWh)
